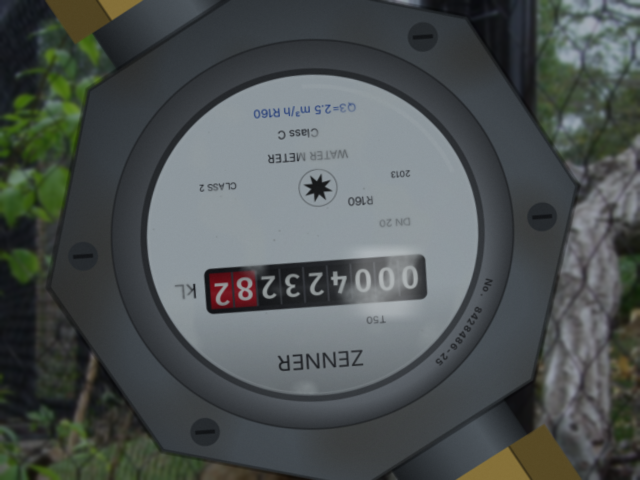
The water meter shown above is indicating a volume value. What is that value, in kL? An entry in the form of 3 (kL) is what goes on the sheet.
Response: 4232.82 (kL)
